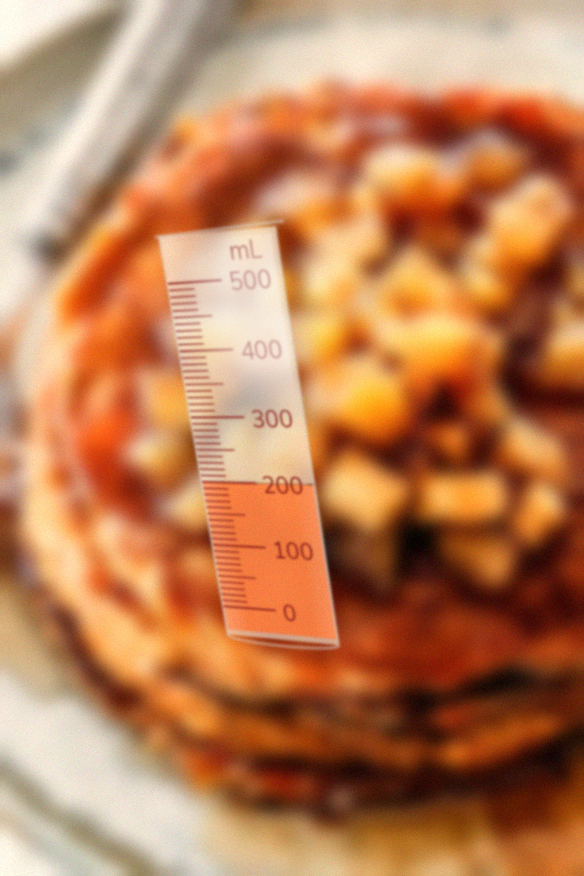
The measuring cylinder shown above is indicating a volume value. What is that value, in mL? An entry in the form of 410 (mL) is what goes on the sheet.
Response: 200 (mL)
